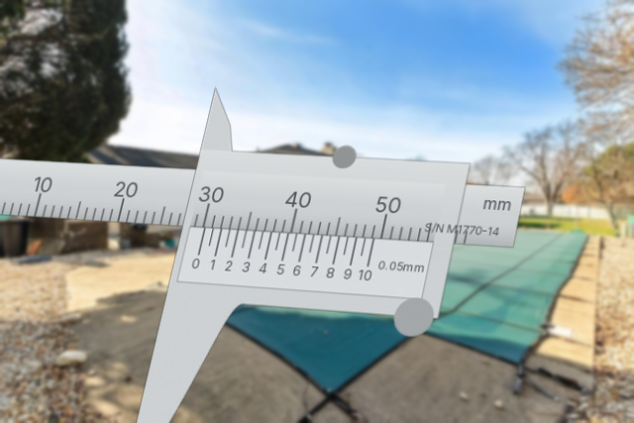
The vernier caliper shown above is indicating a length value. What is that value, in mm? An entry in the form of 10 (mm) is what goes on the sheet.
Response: 30.2 (mm)
